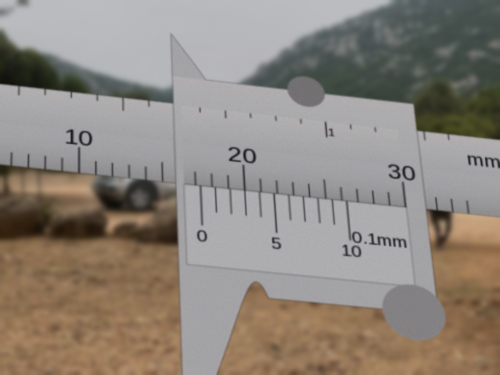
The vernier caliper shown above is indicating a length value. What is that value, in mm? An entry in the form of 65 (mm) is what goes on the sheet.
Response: 17.3 (mm)
